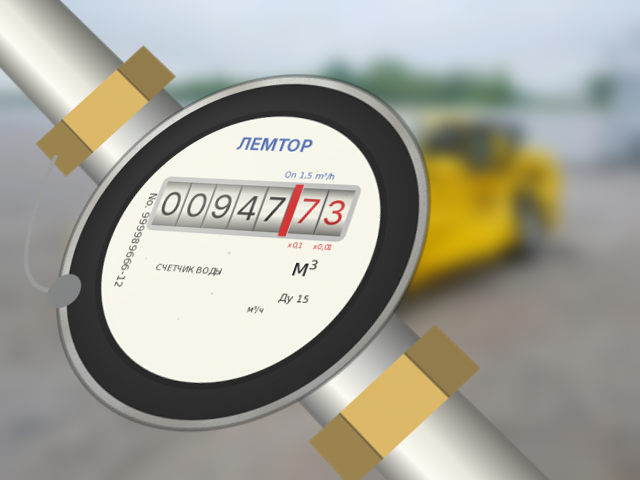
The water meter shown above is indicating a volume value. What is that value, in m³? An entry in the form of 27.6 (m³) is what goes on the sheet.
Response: 947.73 (m³)
